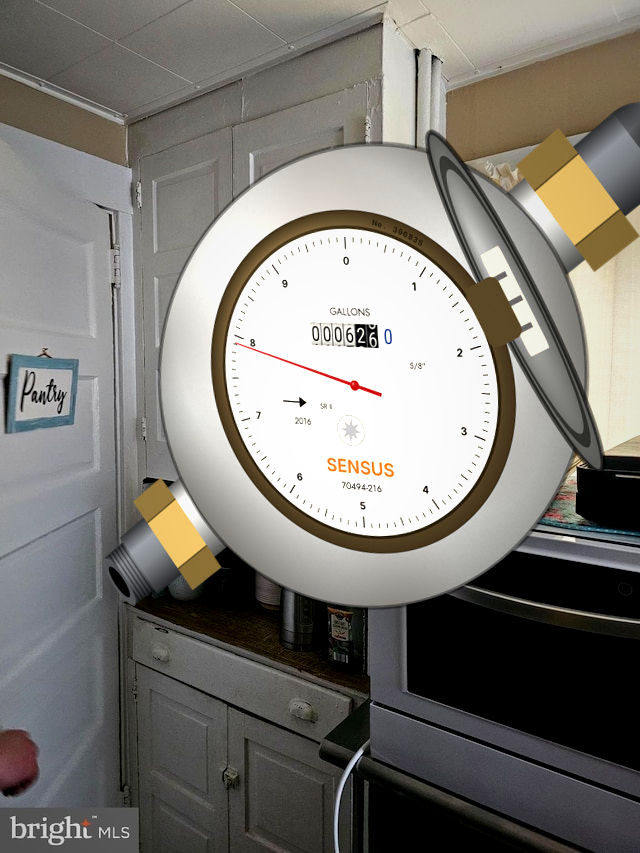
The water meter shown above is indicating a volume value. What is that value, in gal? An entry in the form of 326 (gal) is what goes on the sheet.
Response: 6257.9 (gal)
